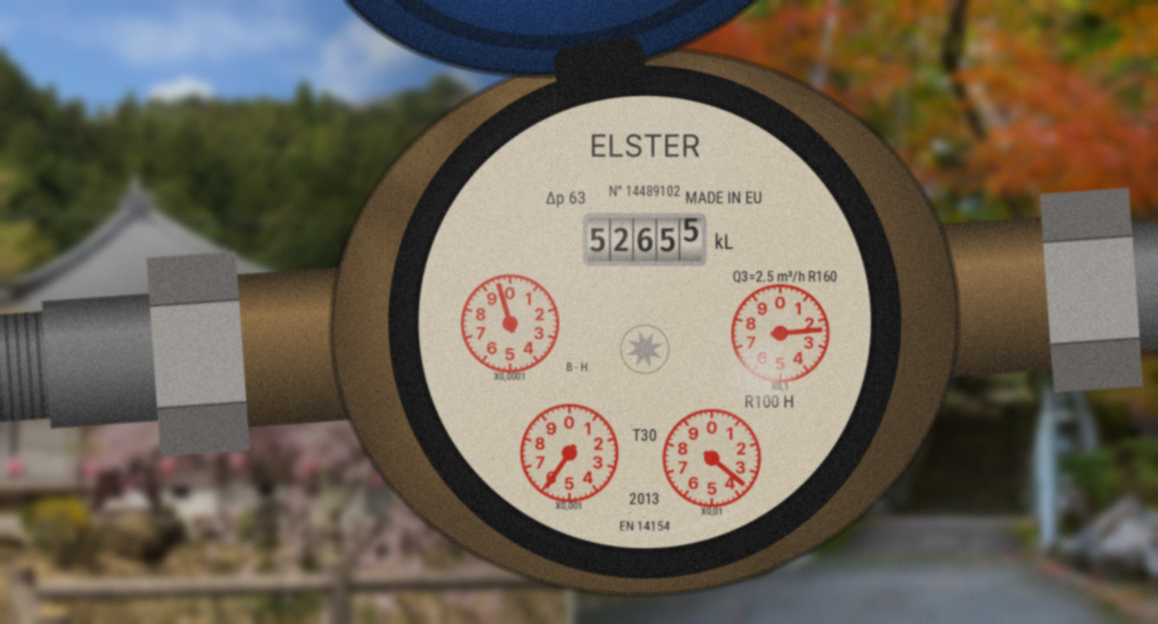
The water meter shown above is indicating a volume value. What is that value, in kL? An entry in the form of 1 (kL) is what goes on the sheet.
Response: 52655.2359 (kL)
